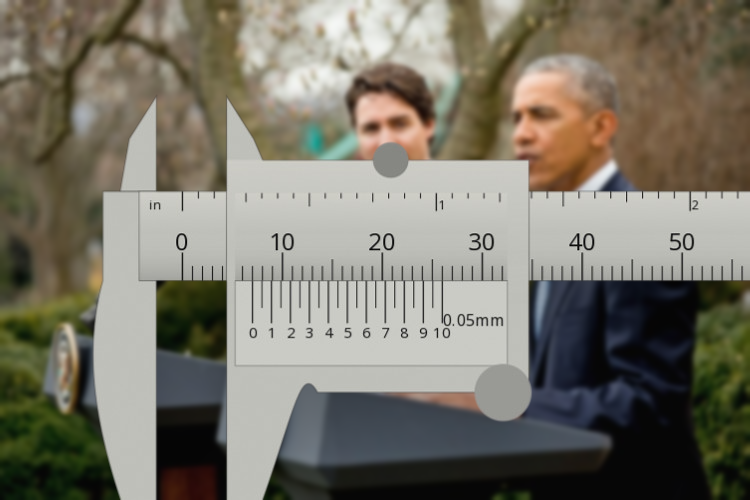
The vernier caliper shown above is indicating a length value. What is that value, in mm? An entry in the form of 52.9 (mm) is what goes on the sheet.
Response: 7.0 (mm)
